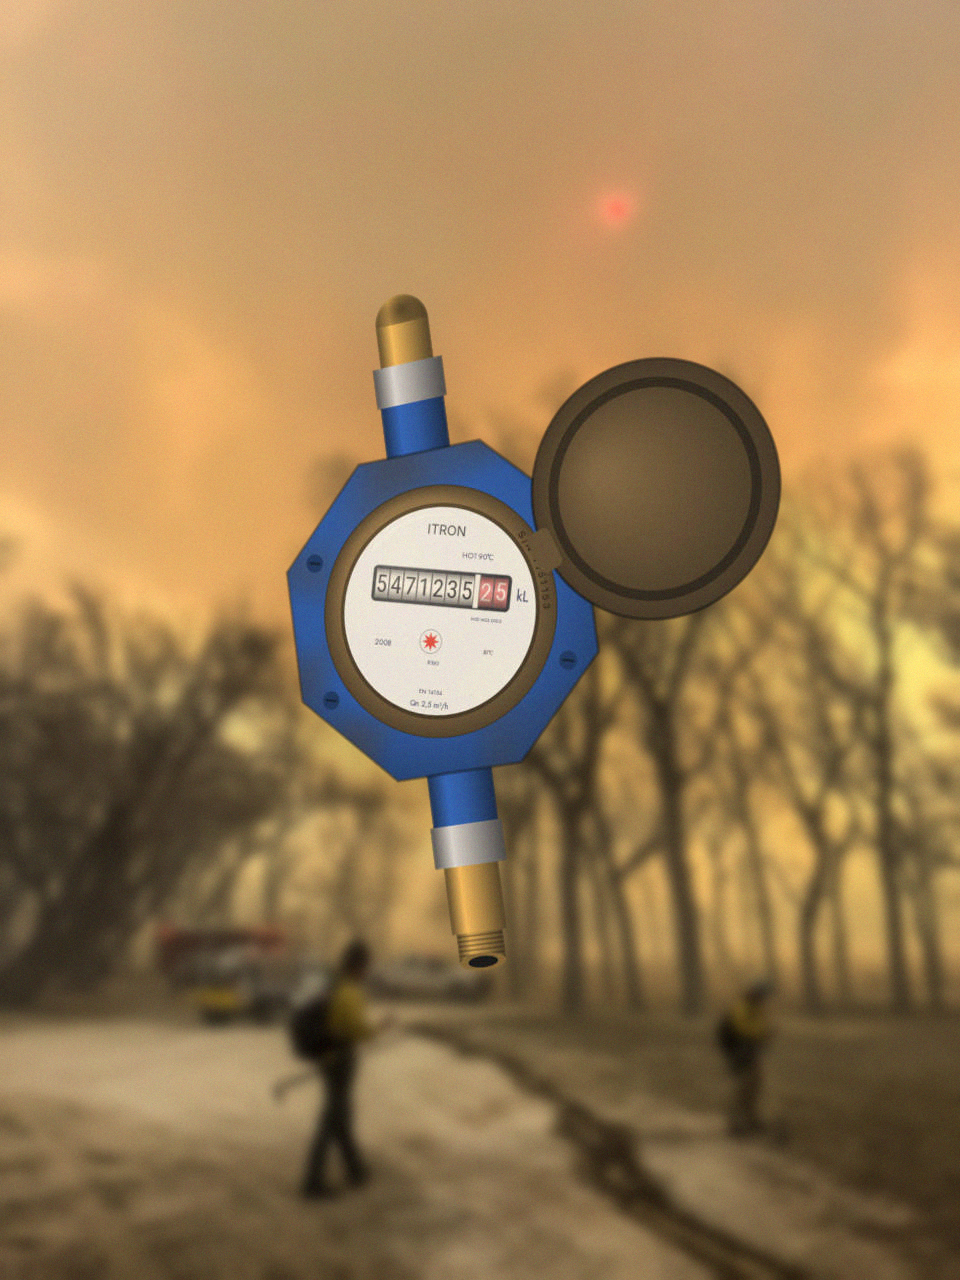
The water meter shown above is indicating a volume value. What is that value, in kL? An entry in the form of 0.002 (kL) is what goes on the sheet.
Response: 5471235.25 (kL)
